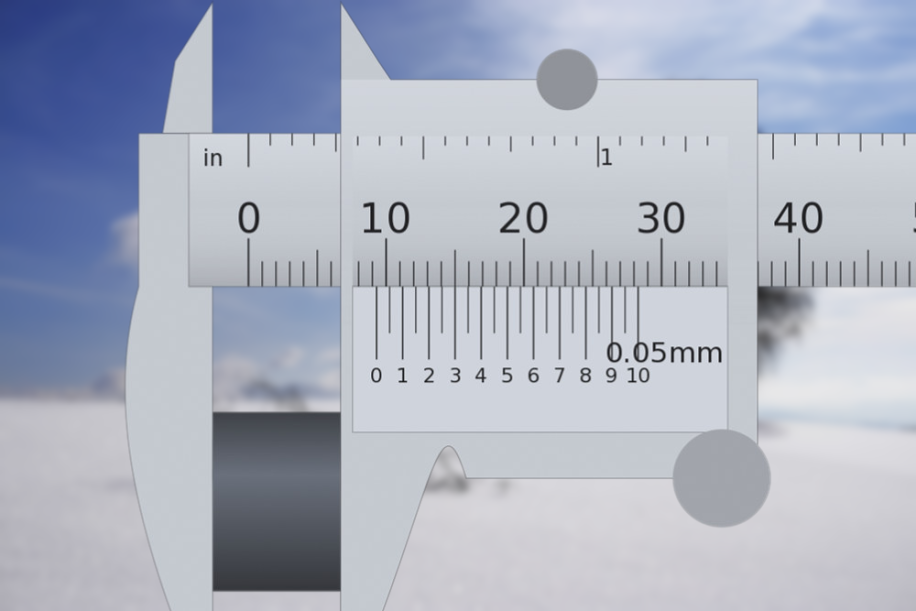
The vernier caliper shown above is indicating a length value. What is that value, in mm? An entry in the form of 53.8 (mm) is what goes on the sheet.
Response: 9.3 (mm)
